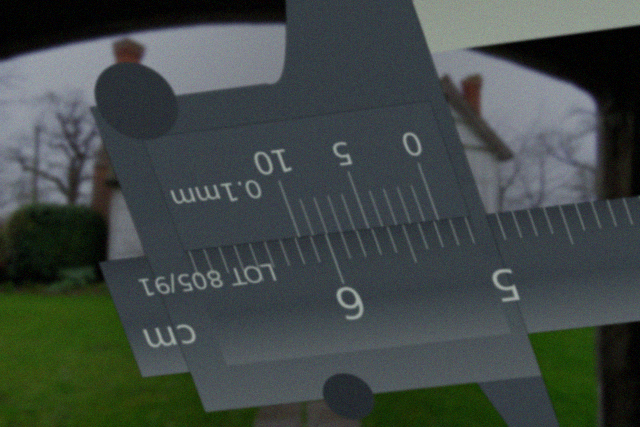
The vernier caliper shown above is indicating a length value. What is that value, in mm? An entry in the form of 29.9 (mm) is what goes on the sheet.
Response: 52.7 (mm)
